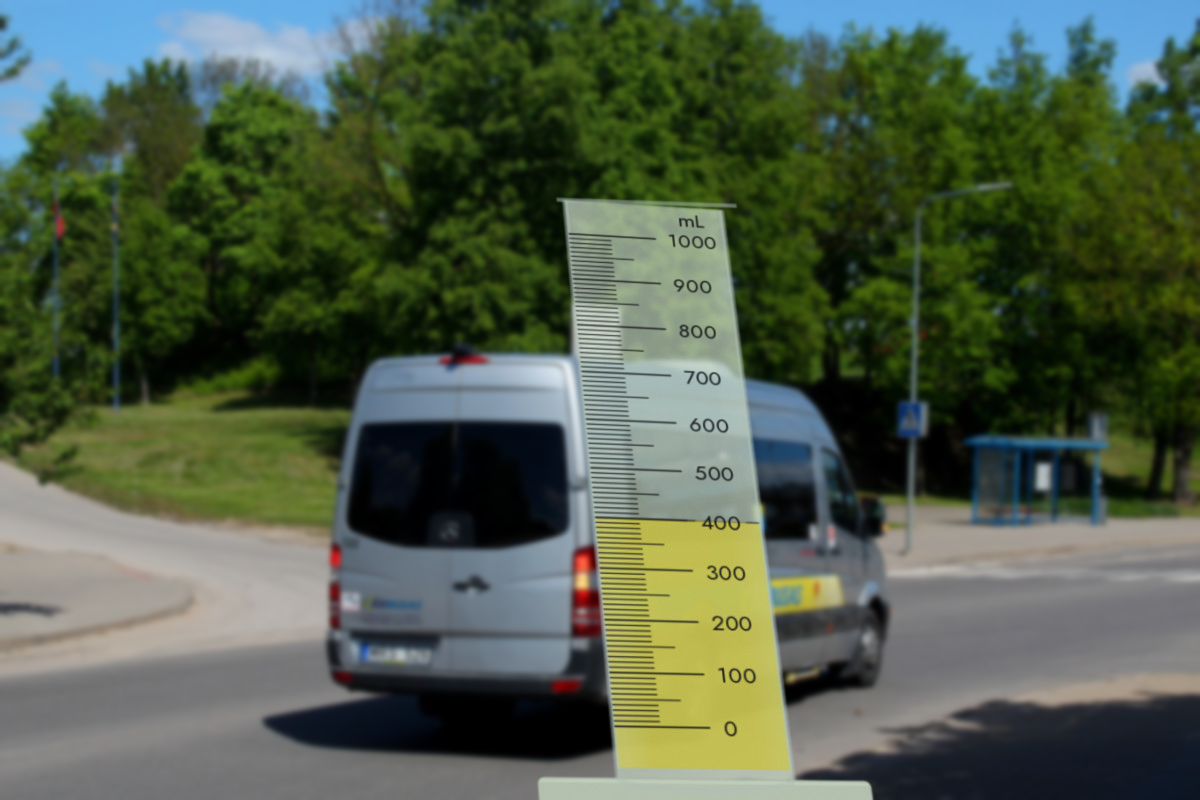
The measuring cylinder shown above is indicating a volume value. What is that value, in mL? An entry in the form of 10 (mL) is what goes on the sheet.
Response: 400 (mL)
